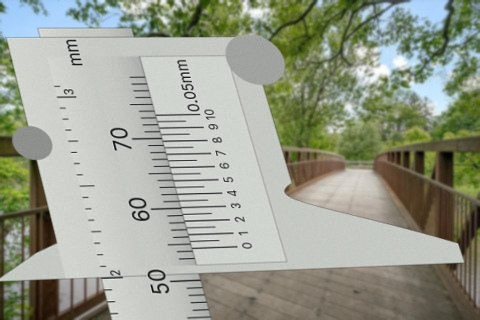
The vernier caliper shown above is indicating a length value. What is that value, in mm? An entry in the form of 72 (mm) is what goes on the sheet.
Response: 54.4 (mm)
